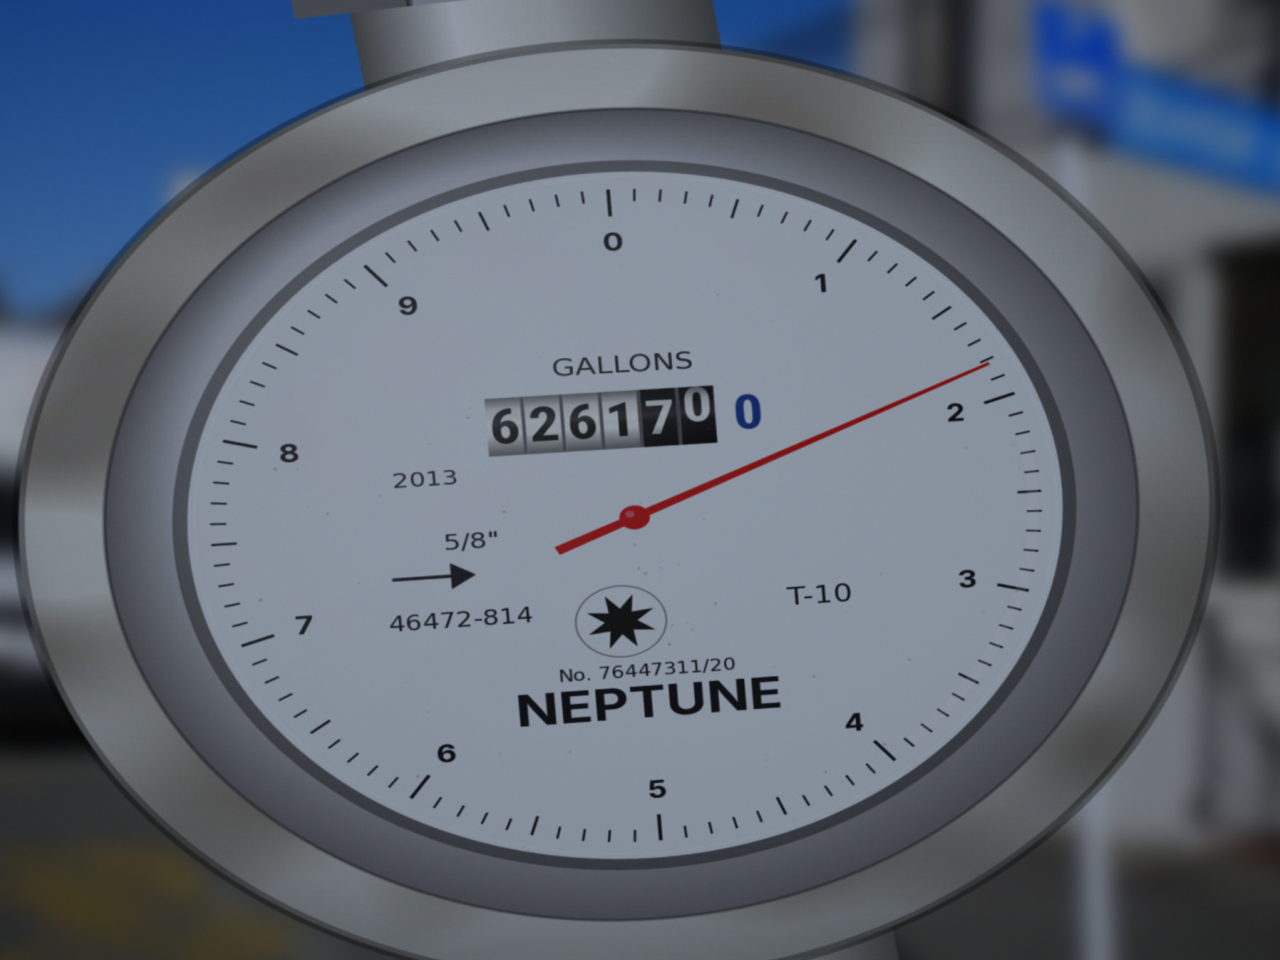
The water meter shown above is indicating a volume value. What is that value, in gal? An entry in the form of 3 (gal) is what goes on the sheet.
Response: 6261701.8 (gal)
